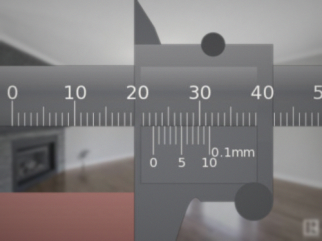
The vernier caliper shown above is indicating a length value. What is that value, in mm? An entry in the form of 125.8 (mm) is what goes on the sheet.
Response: 22.6 (mm)
